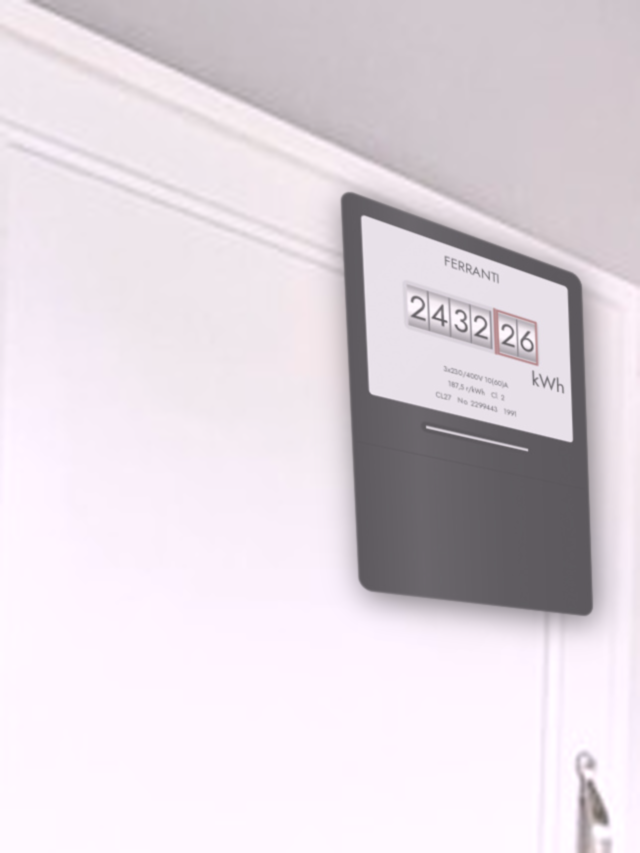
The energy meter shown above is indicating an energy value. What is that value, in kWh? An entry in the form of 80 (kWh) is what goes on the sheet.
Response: 2432.26 (kWh)
